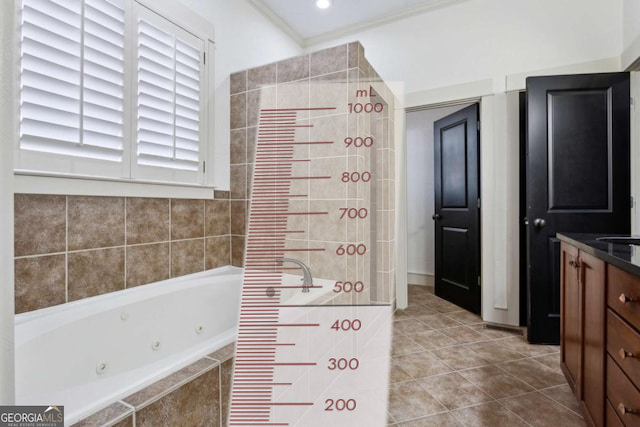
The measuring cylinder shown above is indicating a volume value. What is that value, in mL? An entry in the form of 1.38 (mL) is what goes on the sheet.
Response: 450 (mL)
